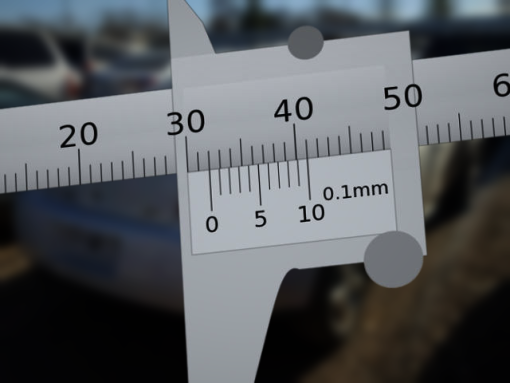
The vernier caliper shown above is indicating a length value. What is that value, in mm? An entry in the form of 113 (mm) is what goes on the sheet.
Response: 32.0 (mm)
